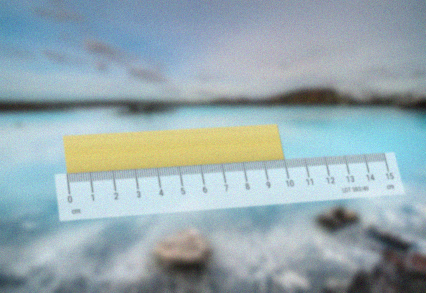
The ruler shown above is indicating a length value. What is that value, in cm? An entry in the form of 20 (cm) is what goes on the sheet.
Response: 10 (cm)
